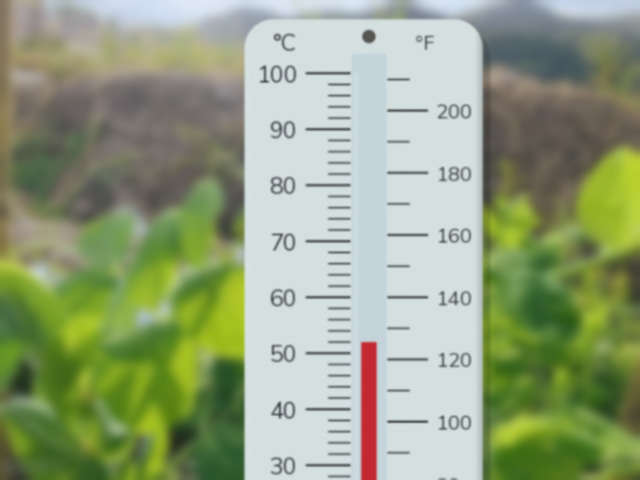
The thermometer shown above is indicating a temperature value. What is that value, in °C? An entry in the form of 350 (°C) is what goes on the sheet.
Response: 52 (°C)
